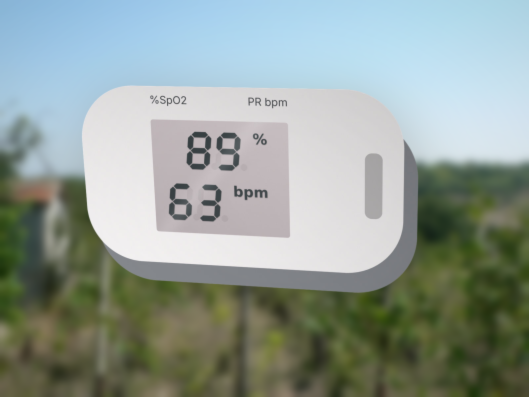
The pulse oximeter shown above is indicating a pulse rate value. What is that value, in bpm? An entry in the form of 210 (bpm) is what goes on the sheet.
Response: 63 (bpm)
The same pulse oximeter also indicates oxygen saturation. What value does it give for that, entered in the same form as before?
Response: 89 (%)
